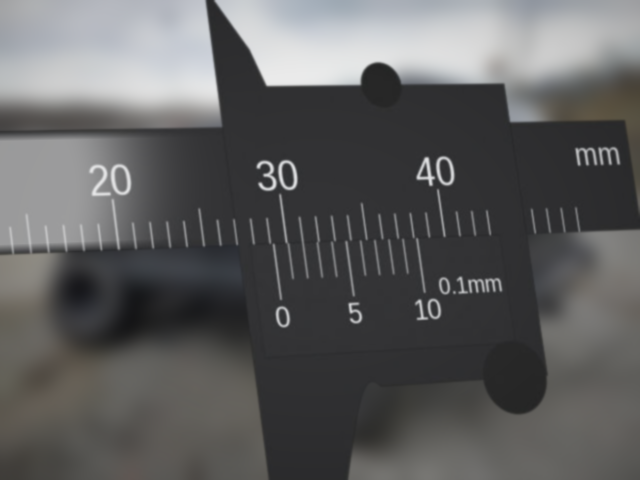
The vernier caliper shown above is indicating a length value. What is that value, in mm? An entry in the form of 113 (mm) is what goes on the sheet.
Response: 29.2 (mm)
